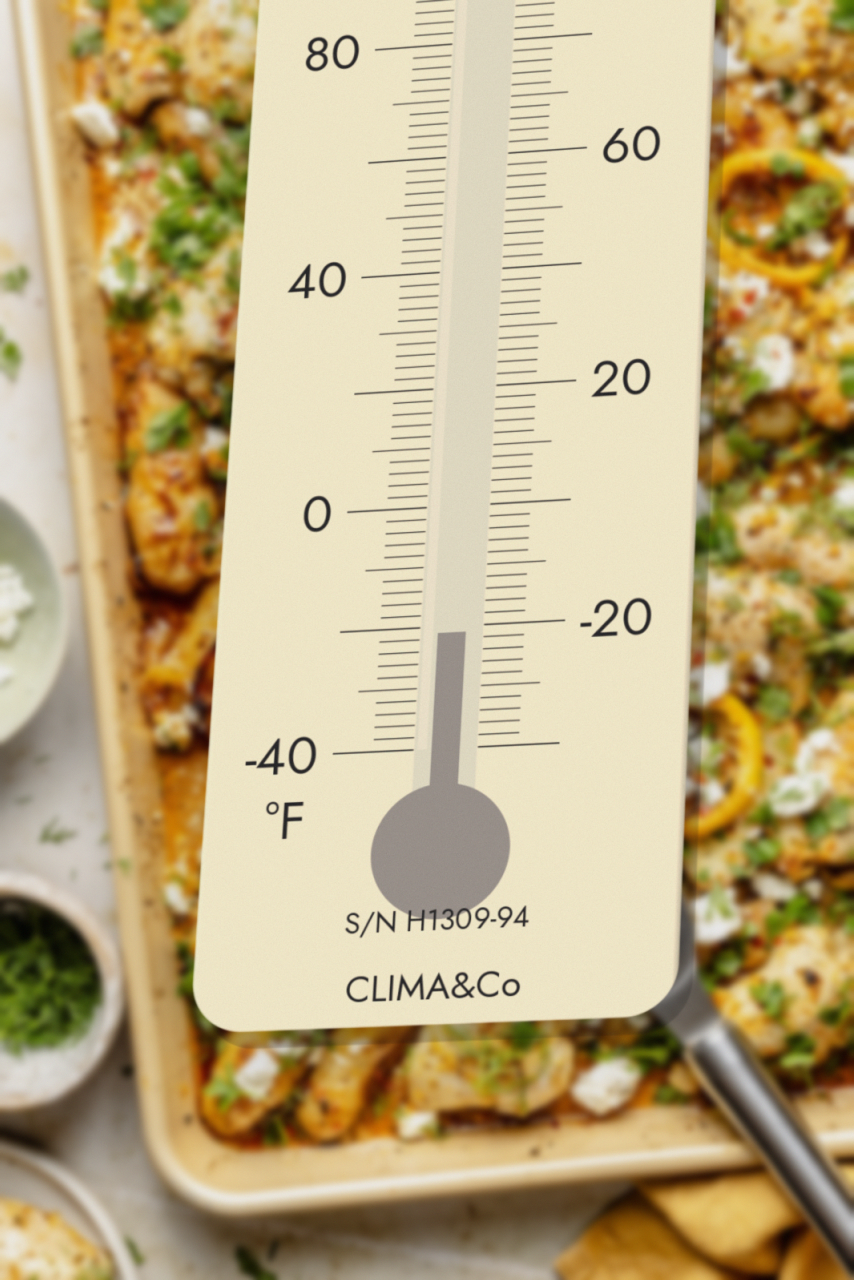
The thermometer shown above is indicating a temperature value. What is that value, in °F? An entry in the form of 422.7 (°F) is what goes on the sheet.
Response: -21 (°F)
